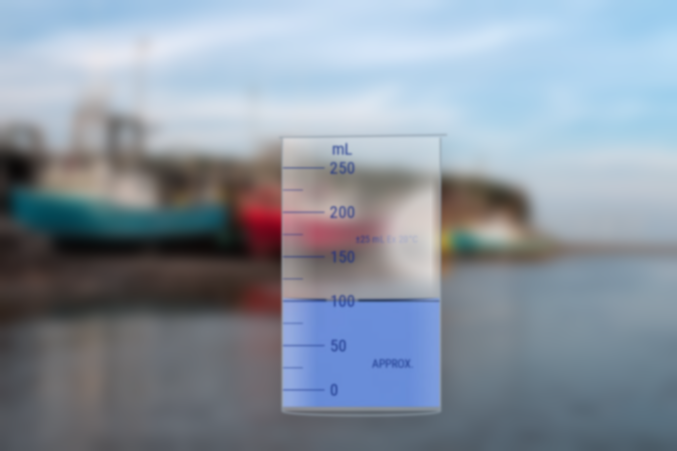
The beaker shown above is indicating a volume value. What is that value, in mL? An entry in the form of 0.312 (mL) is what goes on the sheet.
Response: 100 (mL)
